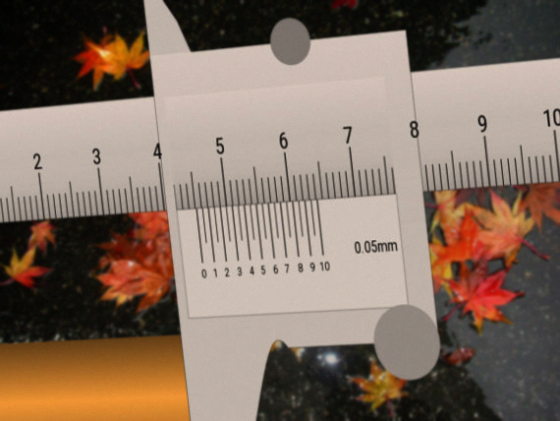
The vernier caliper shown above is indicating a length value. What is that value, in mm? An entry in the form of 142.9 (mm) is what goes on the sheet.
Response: 45.2 (mm)
